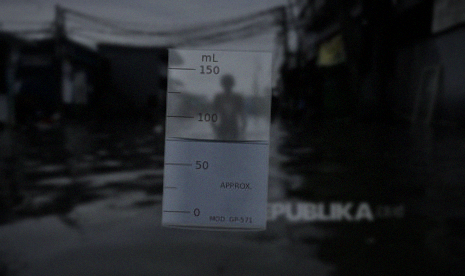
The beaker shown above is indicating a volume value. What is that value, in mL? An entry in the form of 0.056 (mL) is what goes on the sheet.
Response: 75 (mL)
